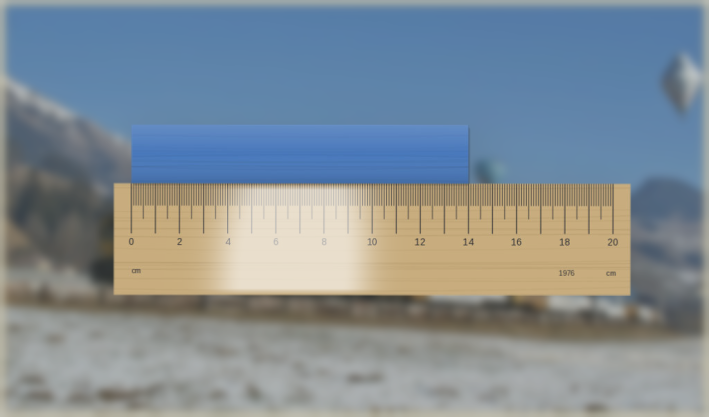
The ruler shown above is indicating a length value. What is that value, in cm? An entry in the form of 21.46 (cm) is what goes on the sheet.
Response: 14 (cm)
